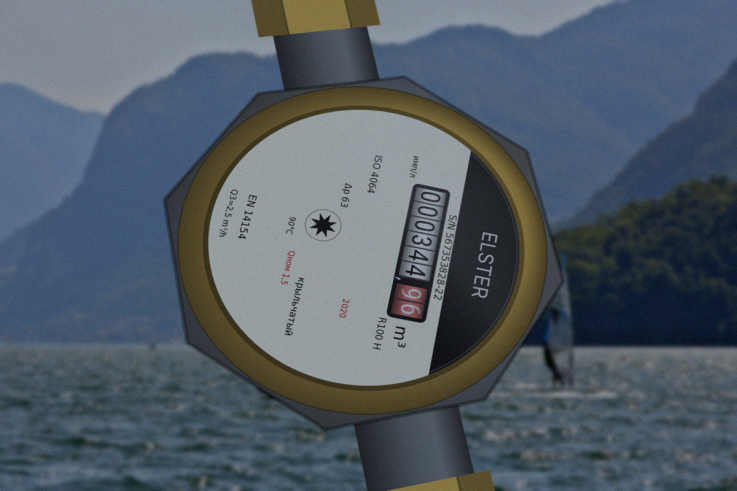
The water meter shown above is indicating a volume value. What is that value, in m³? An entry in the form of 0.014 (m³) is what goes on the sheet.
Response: 344.96 (m³)
